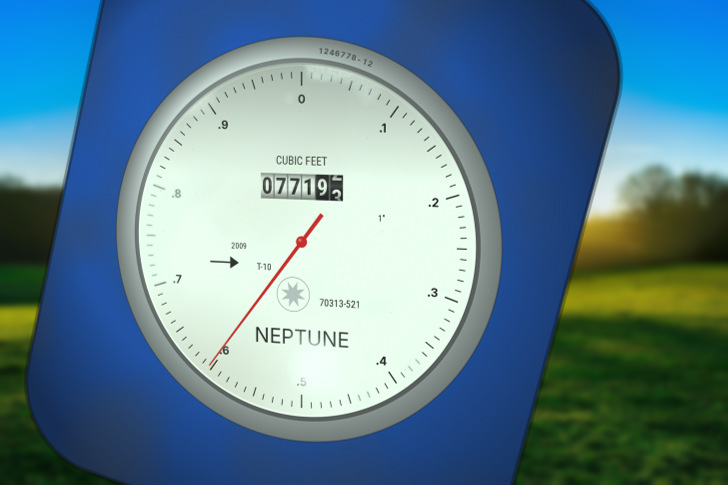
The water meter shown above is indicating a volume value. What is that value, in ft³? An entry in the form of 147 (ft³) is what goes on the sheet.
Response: 77192.60 (ft³)
